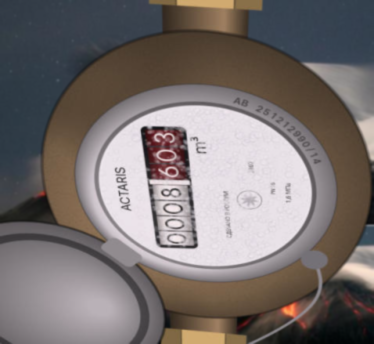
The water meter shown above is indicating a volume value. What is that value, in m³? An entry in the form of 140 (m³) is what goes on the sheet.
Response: 8.603 (m³)
